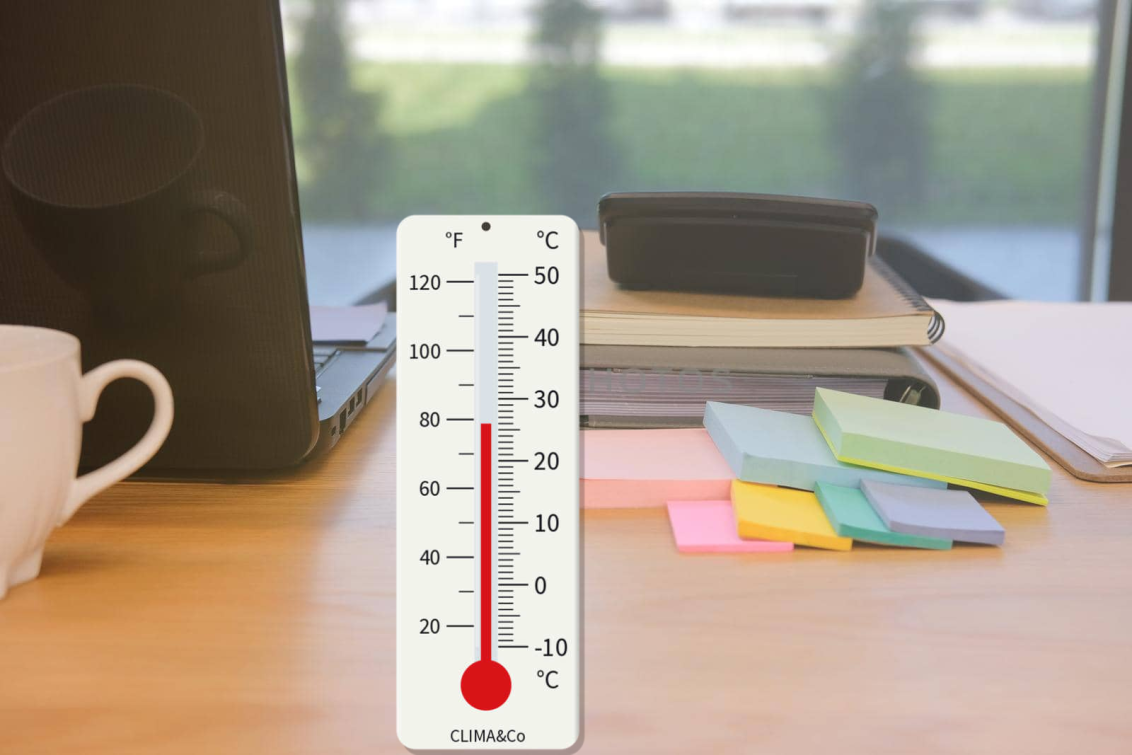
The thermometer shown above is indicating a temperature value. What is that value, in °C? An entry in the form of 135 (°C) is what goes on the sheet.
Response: 26 (°C)
